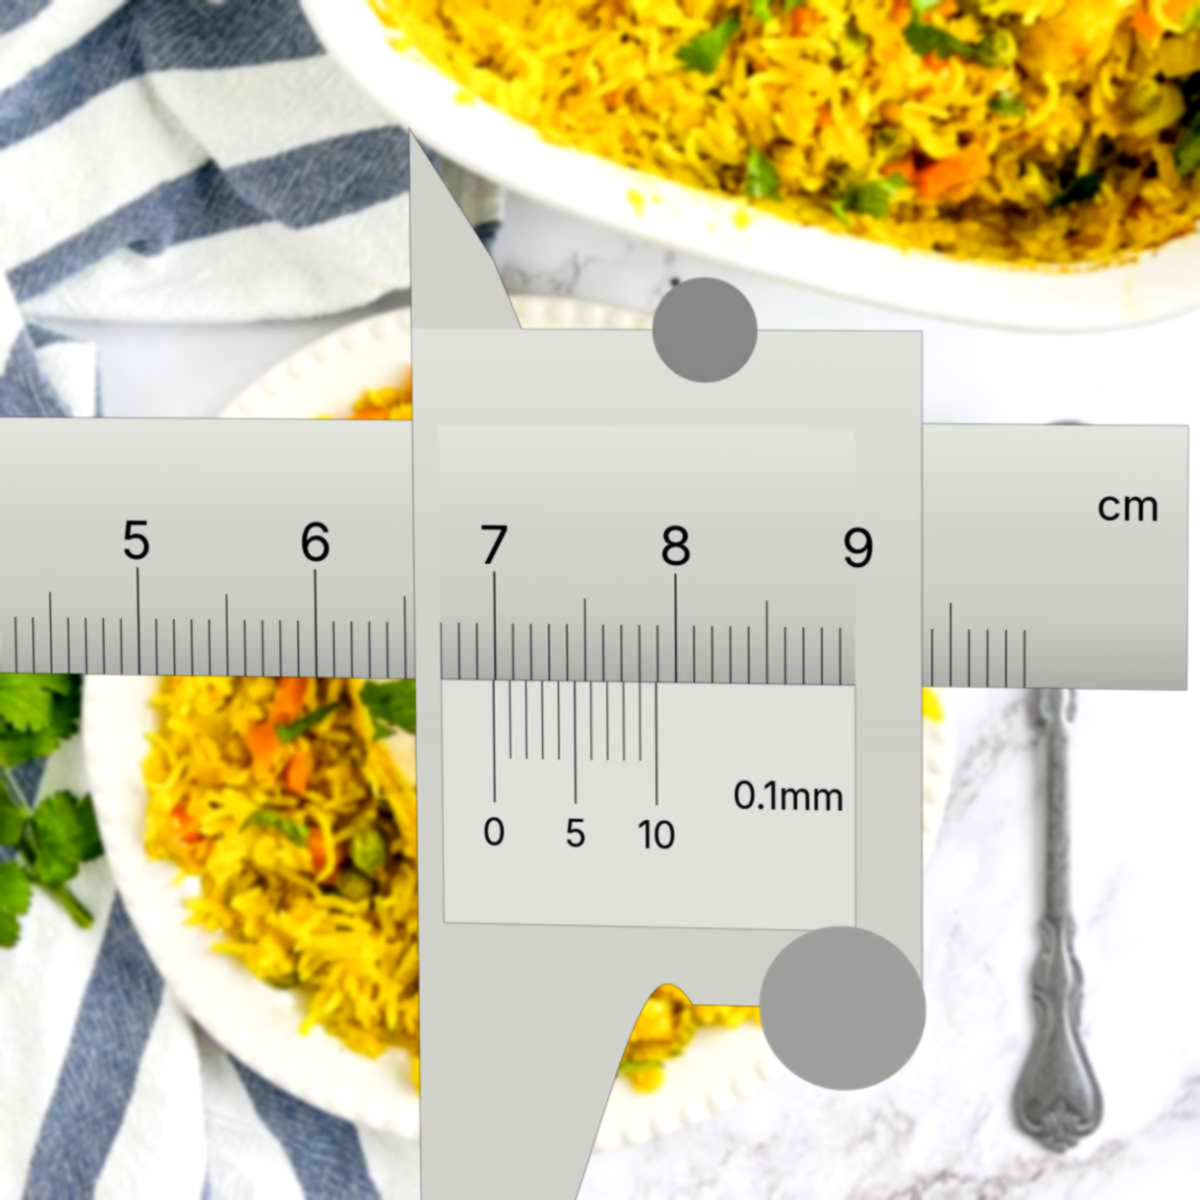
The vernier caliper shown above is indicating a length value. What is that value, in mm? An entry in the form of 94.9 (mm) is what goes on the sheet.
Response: 69.9 (mm)
